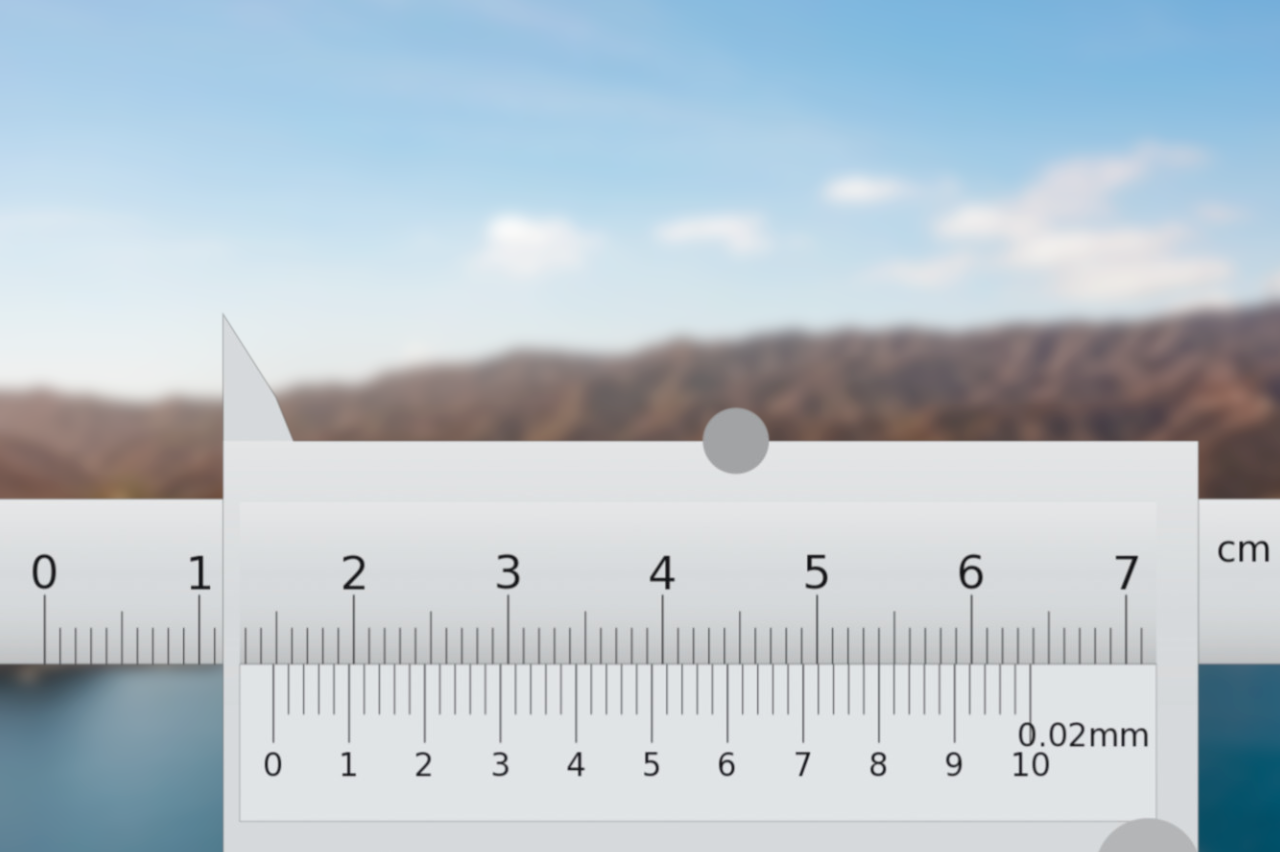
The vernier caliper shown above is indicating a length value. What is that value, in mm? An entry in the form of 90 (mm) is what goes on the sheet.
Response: 14.8 (mm)
